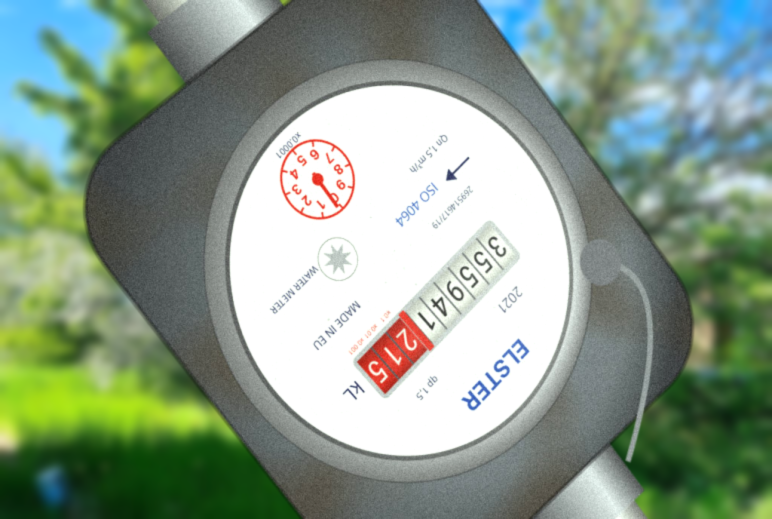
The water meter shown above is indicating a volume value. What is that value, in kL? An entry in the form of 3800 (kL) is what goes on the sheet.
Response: 355941.2150 (kL)
